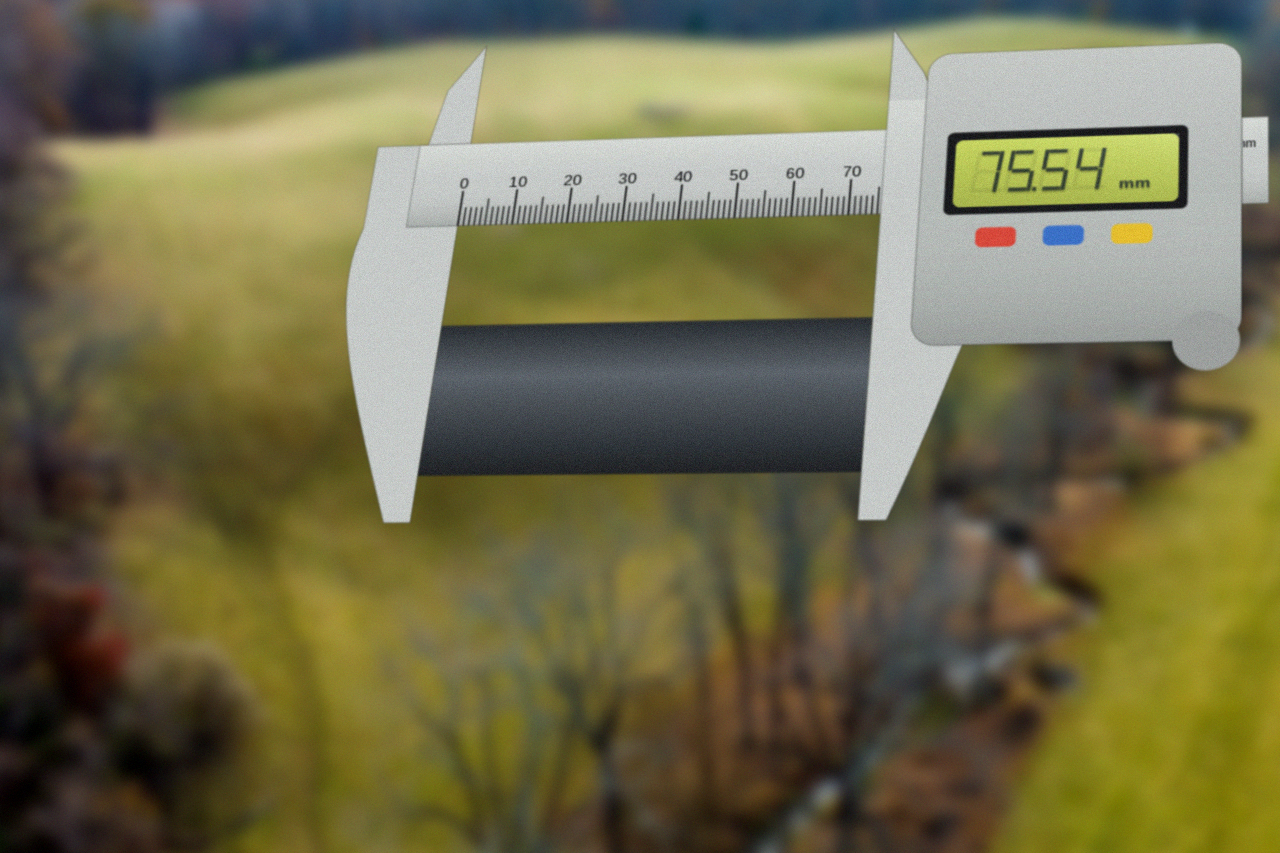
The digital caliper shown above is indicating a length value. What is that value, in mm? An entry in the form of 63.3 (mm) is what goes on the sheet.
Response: 75.54 (mm)
